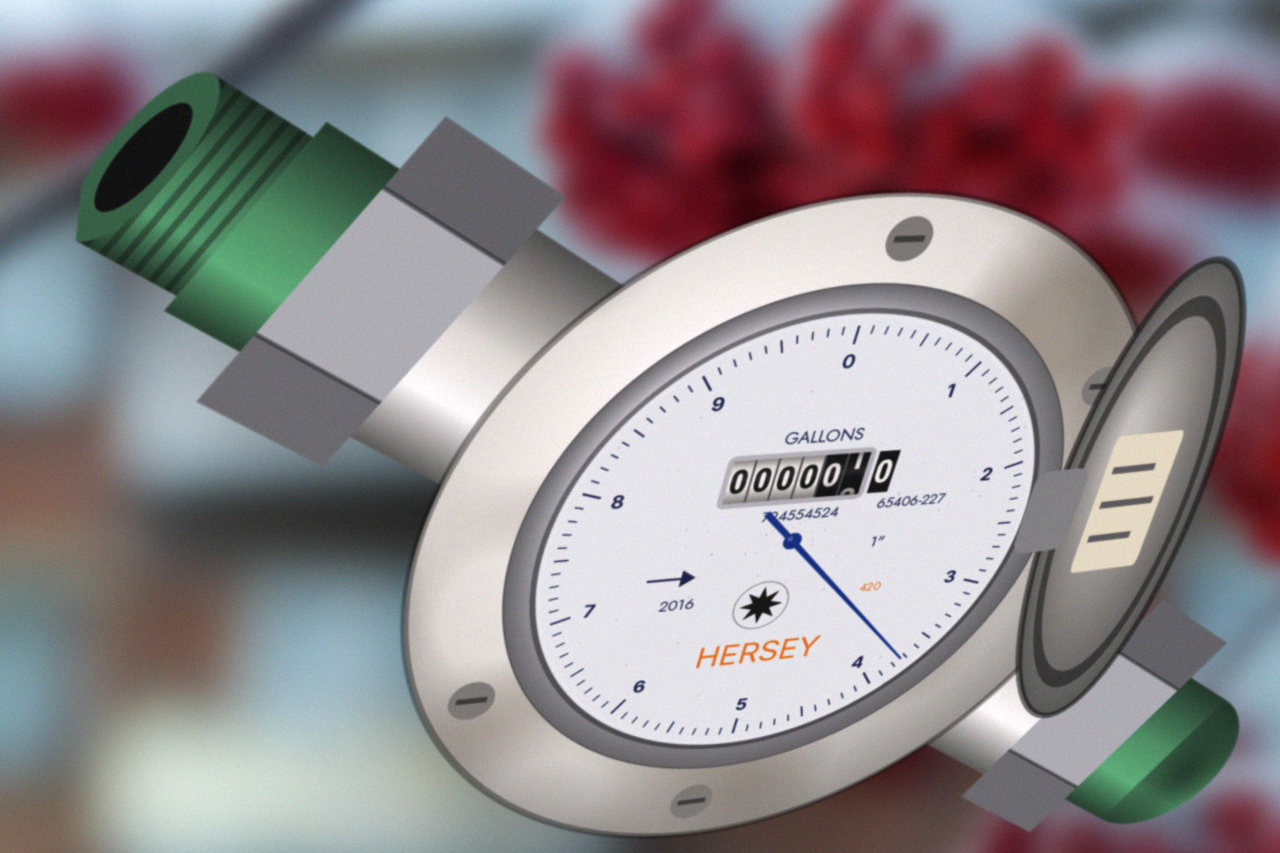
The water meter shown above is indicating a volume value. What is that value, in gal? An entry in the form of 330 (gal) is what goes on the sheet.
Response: 13.7 (gal)
